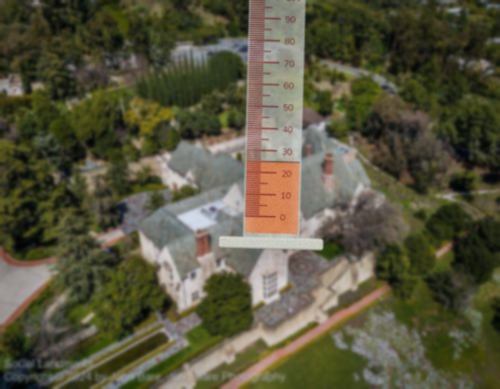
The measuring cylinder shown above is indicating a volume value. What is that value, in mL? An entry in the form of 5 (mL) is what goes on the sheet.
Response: 25 (mL)
